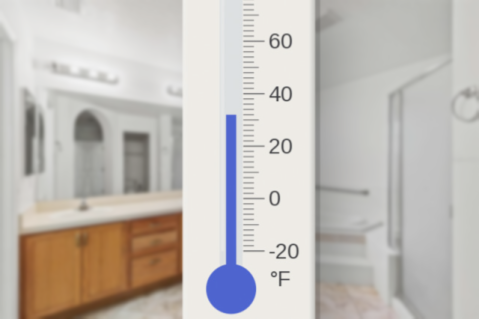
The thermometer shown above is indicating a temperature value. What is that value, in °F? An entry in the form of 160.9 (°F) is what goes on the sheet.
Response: 32 (°F)
